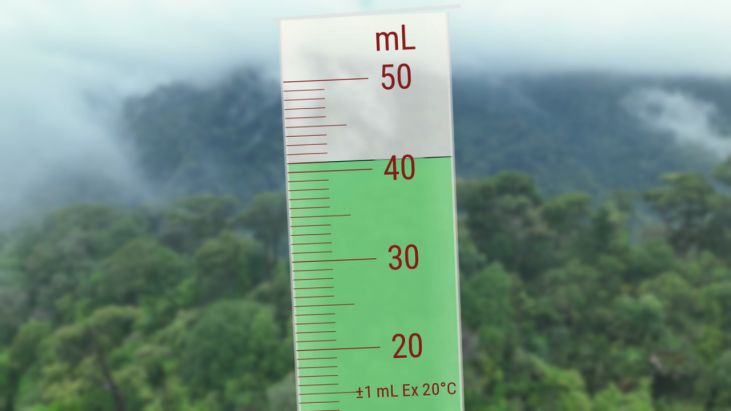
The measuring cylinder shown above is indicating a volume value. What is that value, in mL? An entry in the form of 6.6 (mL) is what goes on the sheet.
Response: 41 (mL)
